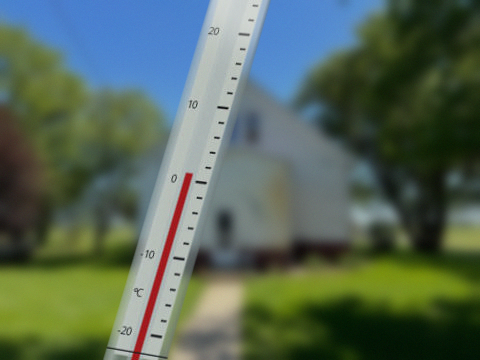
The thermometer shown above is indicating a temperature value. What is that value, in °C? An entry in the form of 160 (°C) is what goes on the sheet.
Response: 1 (°C)
